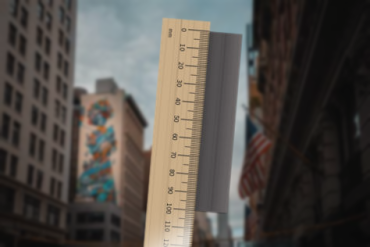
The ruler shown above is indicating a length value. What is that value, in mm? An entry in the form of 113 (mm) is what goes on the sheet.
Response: 100 (mm)
